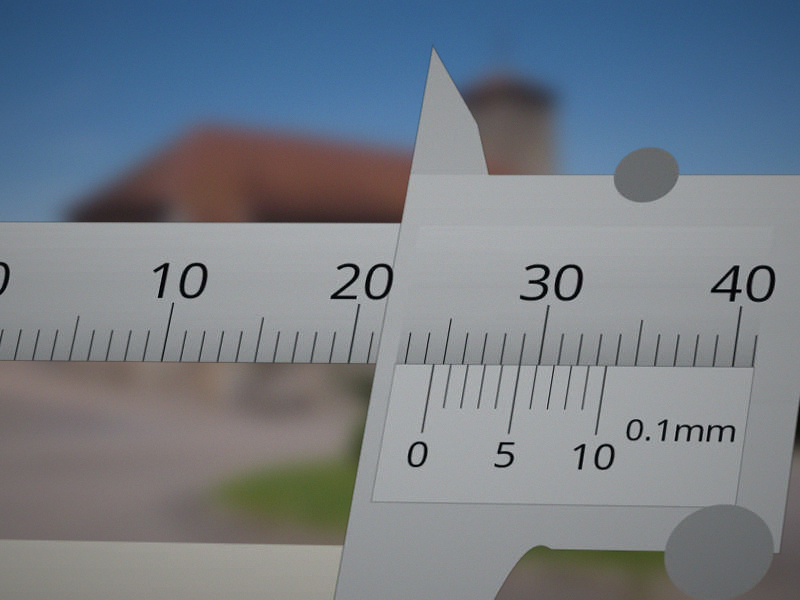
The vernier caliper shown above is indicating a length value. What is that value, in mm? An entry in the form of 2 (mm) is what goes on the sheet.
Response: 24.5 (mm)
